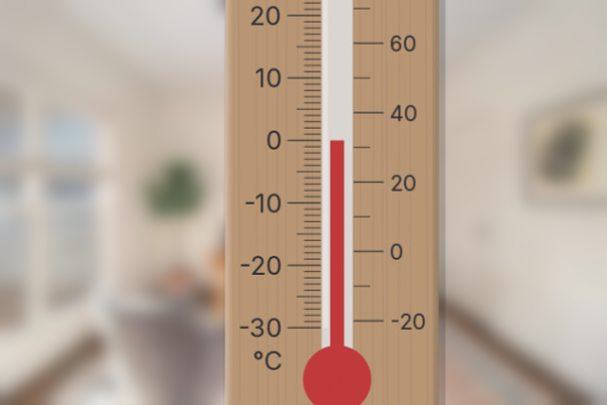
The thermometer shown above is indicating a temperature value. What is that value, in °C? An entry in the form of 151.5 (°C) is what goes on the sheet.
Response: 0 (°C)
